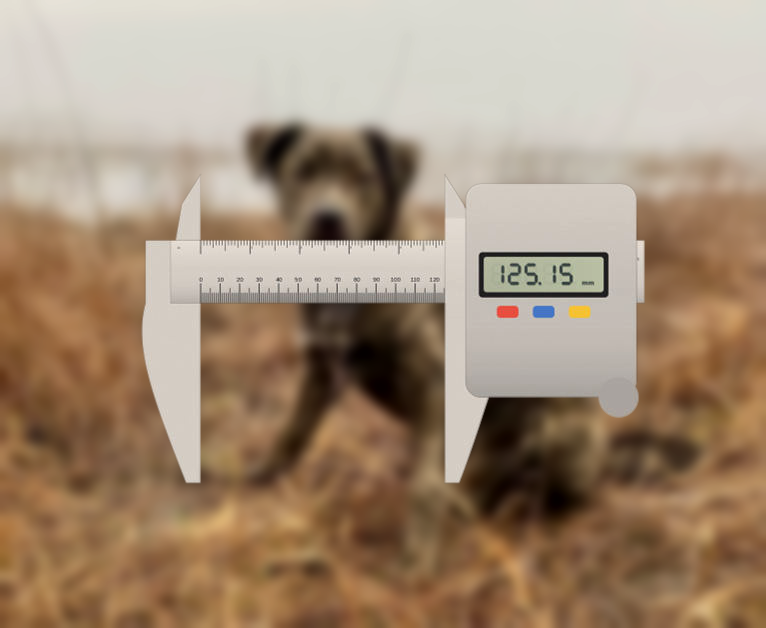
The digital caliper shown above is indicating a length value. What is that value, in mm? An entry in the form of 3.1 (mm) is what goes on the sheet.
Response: 125.15 (mm)
